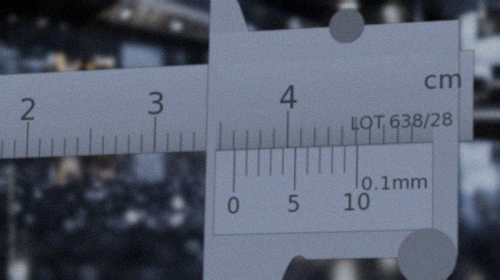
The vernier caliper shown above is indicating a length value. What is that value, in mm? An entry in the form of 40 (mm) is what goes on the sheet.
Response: 36.1 (mm)
